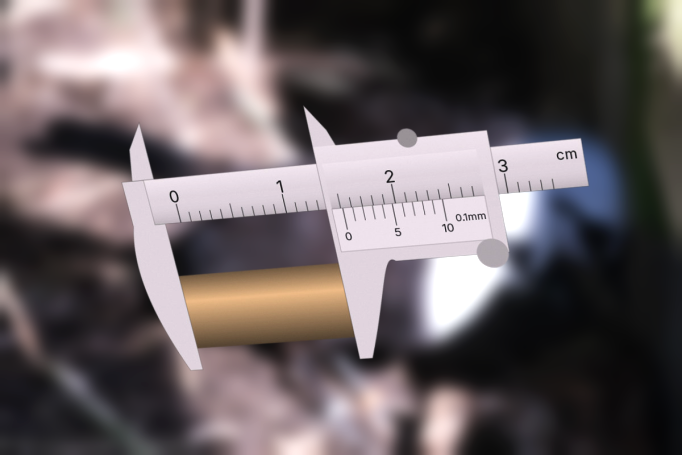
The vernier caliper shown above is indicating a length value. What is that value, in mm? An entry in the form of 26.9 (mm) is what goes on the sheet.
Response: 15.2 (mm)
